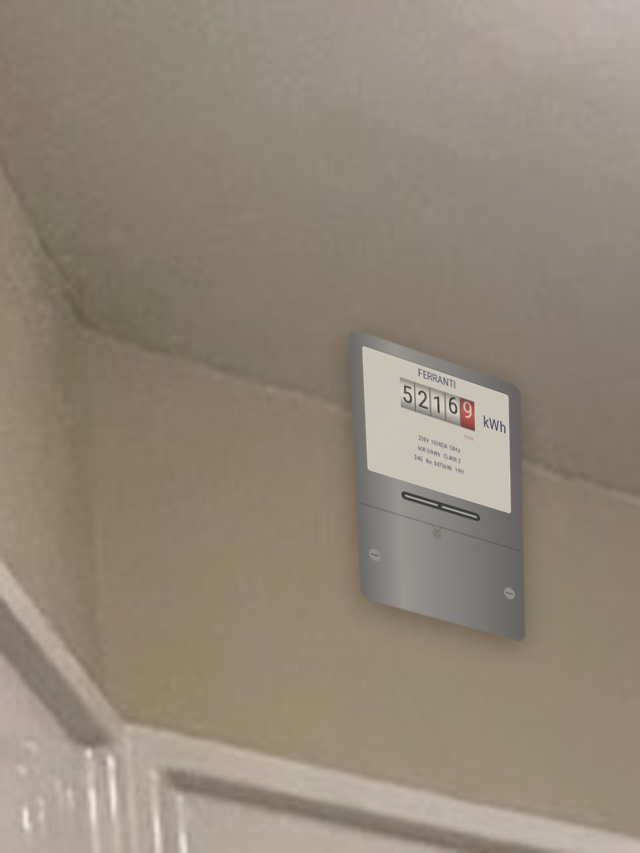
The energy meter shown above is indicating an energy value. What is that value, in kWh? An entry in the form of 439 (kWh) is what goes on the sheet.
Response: 5216.9 (kWh)
